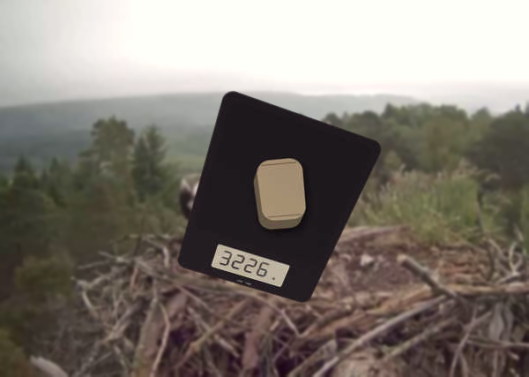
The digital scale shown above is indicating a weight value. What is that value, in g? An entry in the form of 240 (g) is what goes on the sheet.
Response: 3226 (g)
